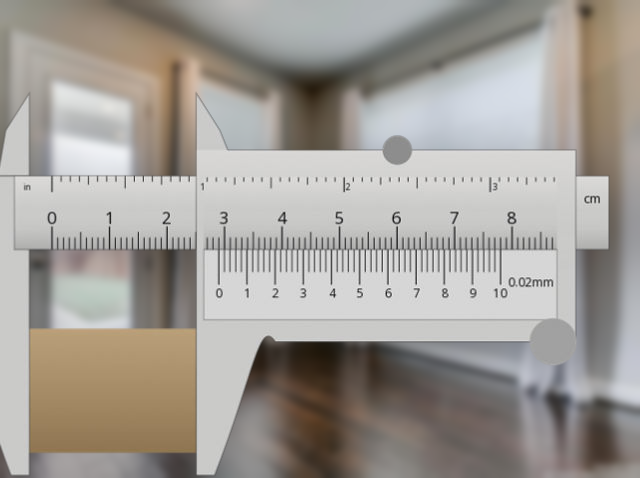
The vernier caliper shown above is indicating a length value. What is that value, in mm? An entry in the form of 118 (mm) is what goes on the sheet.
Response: 29.0 (mm)
